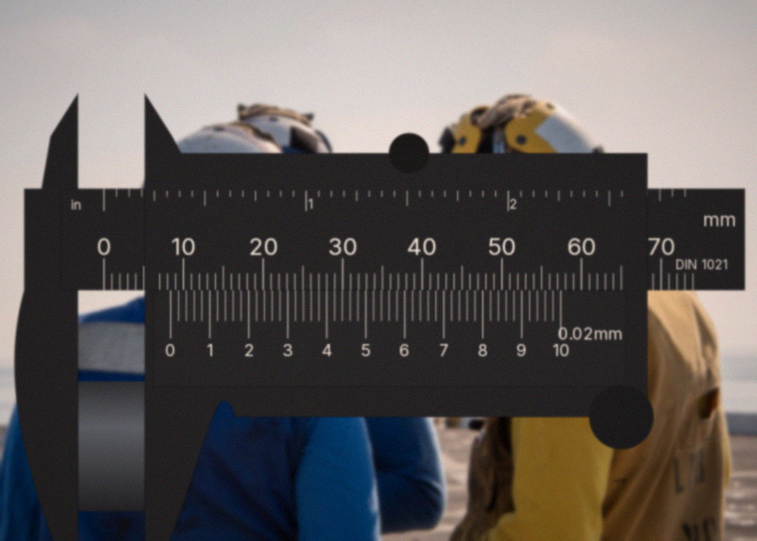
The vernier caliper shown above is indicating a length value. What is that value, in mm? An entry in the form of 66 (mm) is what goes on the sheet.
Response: 8.4 (mm)
